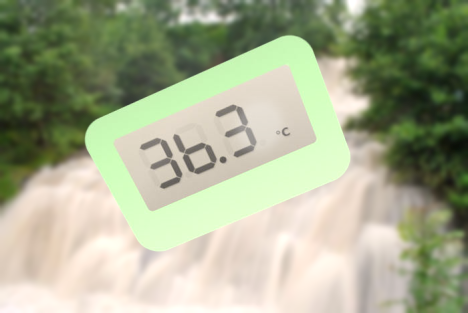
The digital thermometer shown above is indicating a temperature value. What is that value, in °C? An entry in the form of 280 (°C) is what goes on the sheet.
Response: 36.3 (°C)
